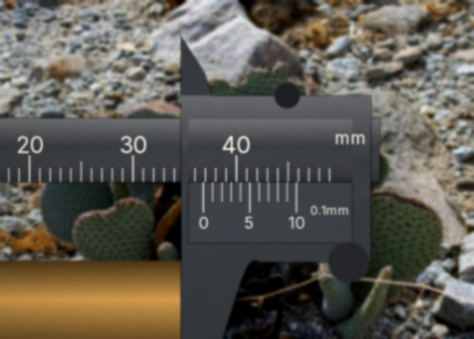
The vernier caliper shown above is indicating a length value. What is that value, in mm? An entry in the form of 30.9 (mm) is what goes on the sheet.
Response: 36.8 (mm)
